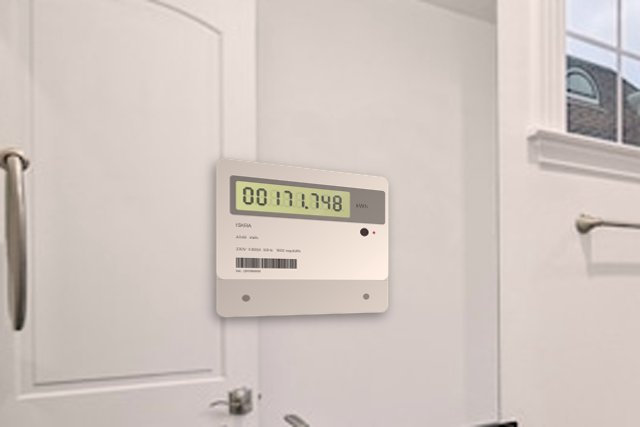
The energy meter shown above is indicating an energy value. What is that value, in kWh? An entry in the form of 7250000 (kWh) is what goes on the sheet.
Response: 171.748 (kWh)
